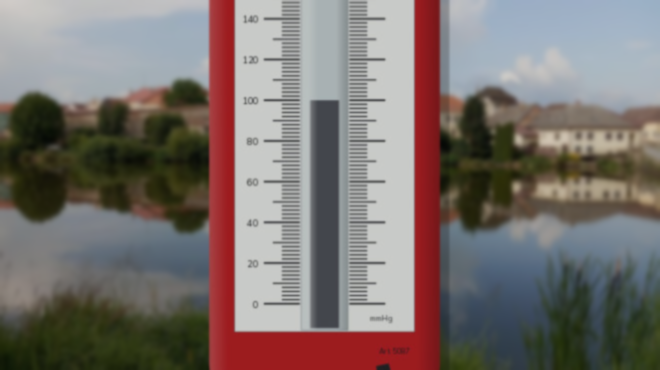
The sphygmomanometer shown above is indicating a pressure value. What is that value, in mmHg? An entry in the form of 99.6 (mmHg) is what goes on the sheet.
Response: 100 (mmHg)
